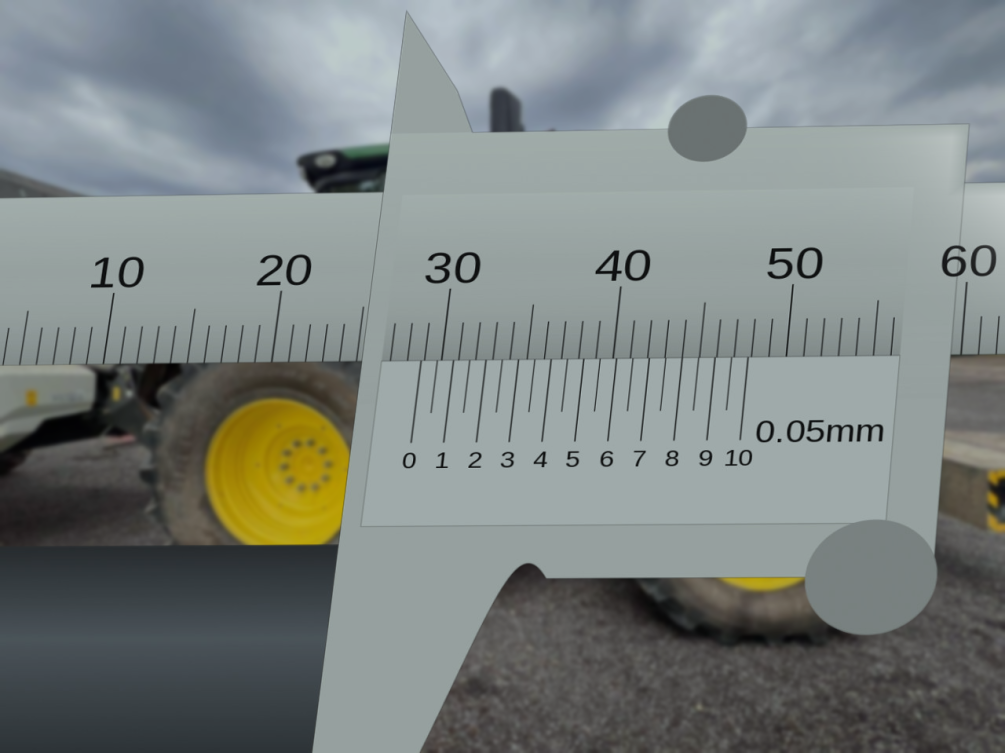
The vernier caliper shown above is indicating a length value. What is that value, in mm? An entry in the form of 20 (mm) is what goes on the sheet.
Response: 28.8 (mm)
